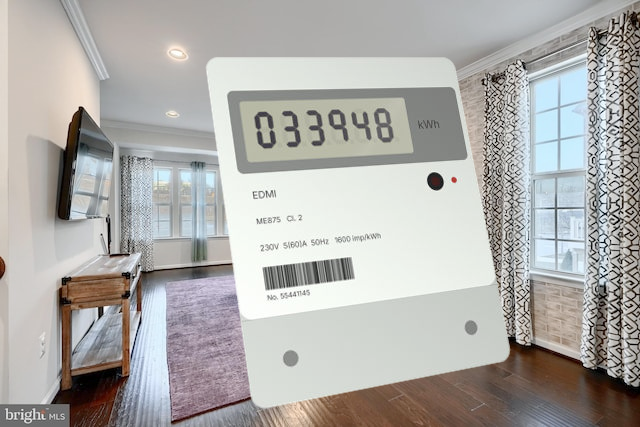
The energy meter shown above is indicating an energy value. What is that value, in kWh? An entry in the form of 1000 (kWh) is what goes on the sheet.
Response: 33948 (kWh)
